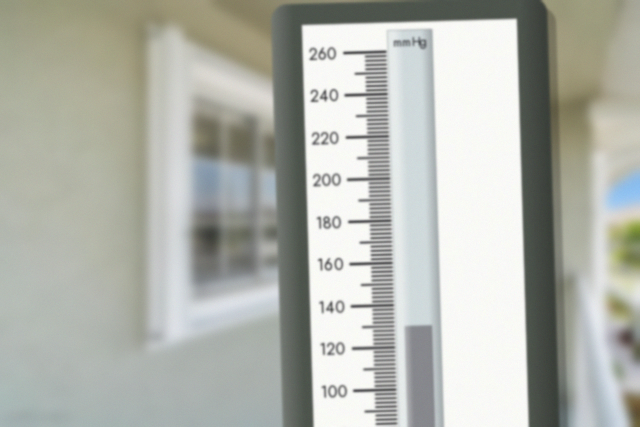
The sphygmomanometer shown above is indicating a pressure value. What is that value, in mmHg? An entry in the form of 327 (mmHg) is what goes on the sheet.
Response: 130 (mmHg)
